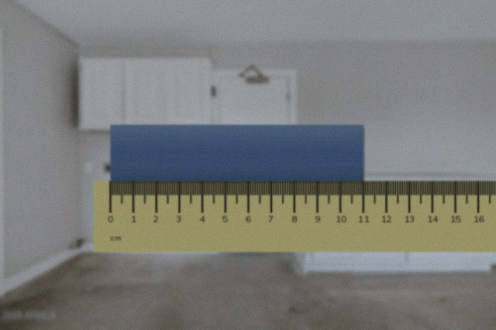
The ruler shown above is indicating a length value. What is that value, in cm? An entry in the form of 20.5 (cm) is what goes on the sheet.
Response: 11 (cm)
